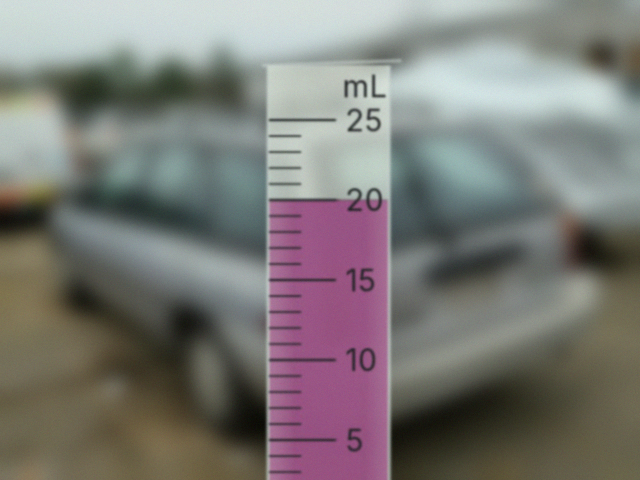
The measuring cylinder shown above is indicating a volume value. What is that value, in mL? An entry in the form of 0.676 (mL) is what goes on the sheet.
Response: 20 (mL)
